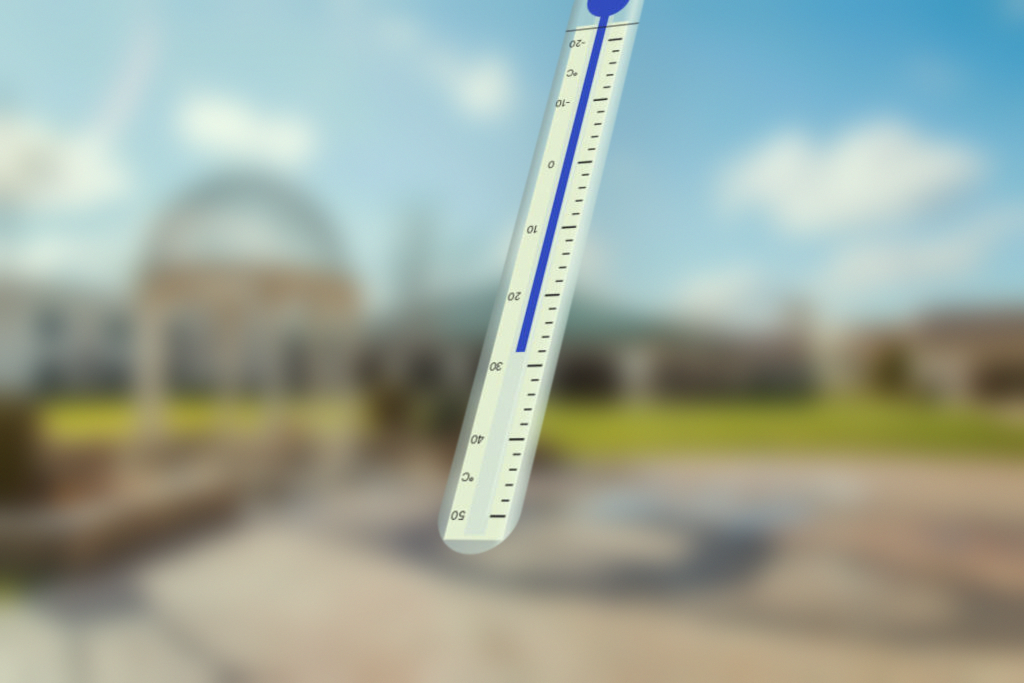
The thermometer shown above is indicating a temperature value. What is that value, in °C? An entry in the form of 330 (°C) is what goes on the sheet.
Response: 28 (°C)
